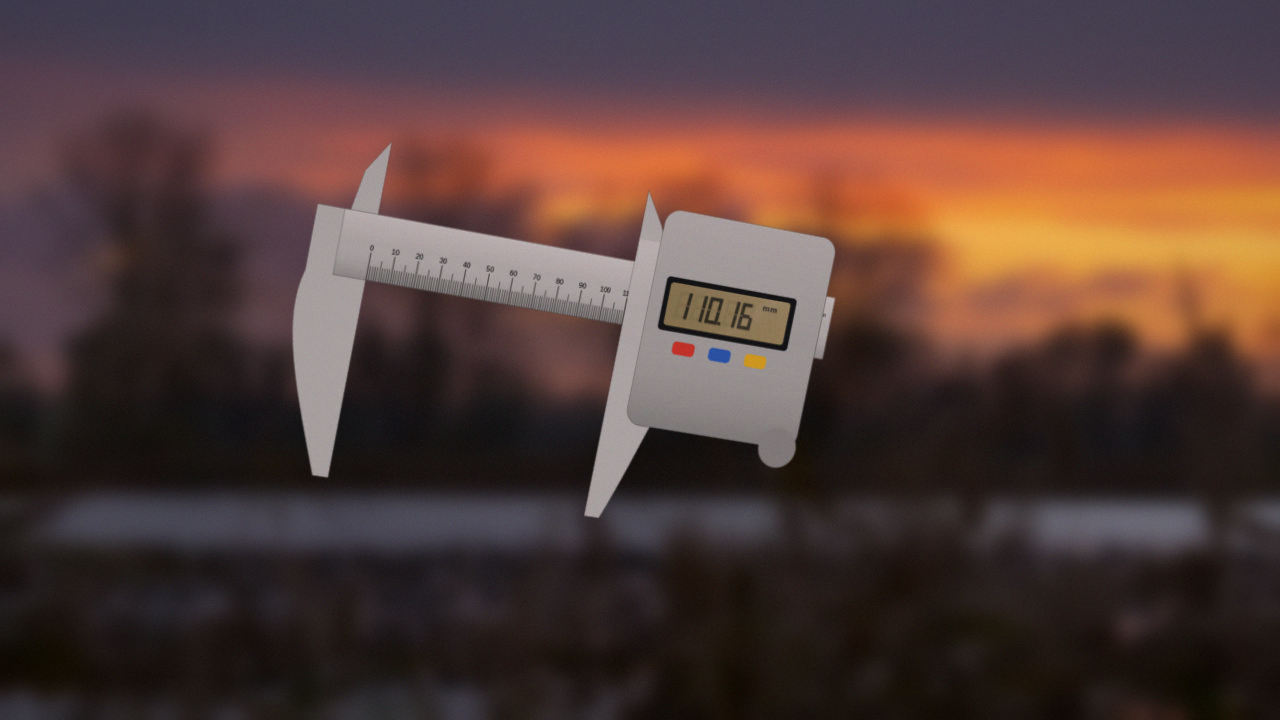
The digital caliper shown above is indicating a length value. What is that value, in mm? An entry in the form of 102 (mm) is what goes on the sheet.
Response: 110.16 (mm)
